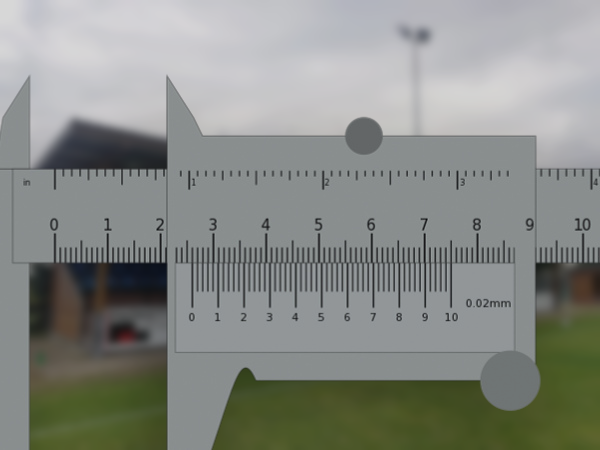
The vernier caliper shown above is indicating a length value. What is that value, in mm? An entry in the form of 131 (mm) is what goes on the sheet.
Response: 26.0 (mm)
